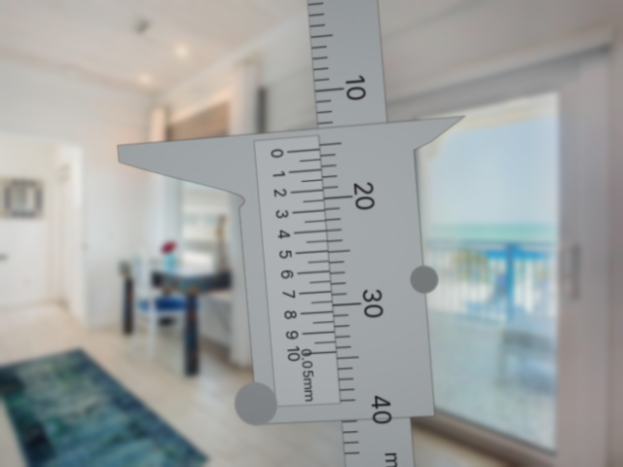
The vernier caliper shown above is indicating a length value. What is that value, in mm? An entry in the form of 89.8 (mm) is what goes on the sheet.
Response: 15.4 (mm)
